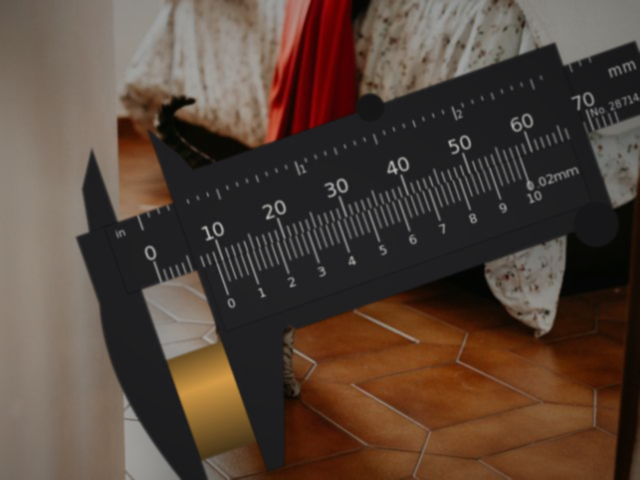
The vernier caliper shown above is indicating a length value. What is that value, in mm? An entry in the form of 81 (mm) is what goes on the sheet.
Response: 9.0 (mm)
